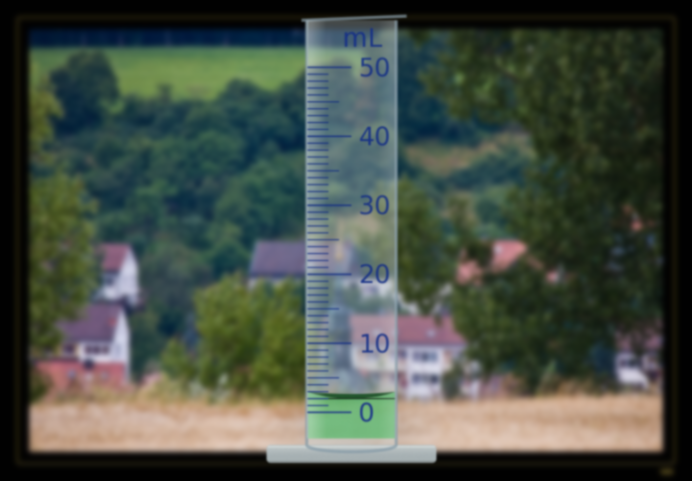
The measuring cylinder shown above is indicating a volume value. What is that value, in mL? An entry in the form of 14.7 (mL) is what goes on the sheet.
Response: 2 (mL)
